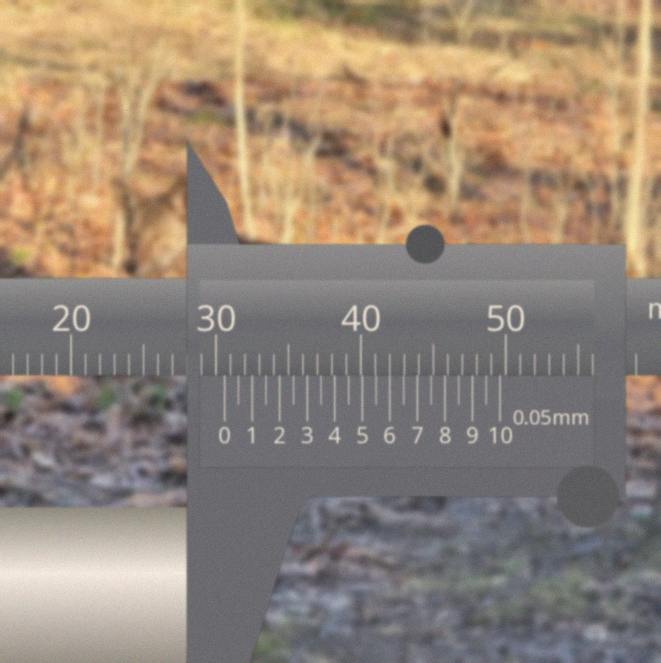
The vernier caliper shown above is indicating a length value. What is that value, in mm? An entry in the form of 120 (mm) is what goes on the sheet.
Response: 30.6 (mm)
